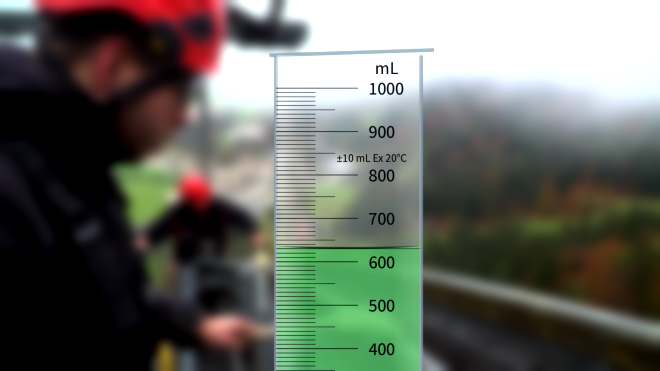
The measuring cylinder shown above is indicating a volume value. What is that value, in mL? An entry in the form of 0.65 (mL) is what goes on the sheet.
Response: 630 (mL)
